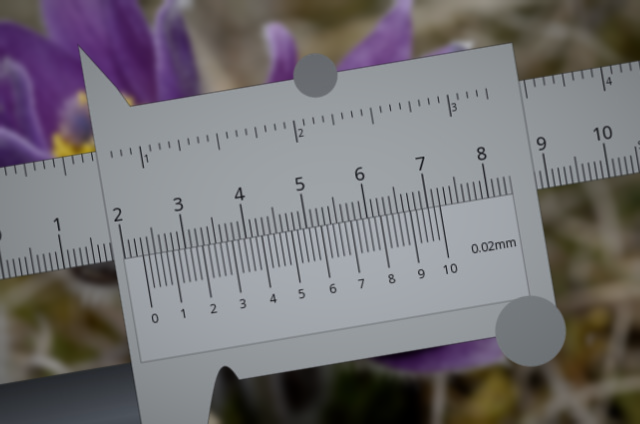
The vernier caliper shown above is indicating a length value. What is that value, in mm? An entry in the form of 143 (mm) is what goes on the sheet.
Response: 23.0 (mm)
